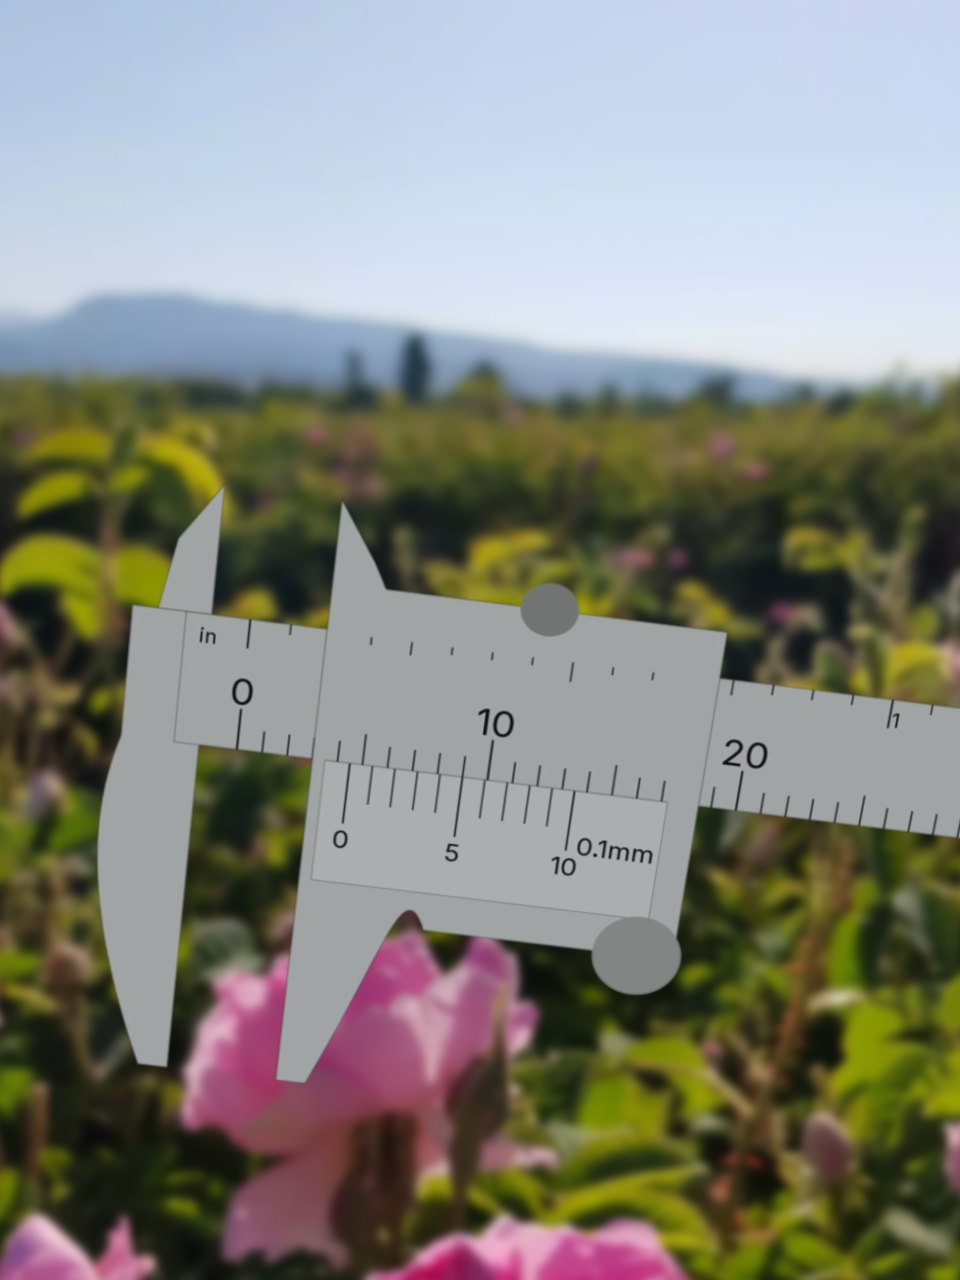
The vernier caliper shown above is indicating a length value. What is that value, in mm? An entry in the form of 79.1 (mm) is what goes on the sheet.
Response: 4.5 (mm)
